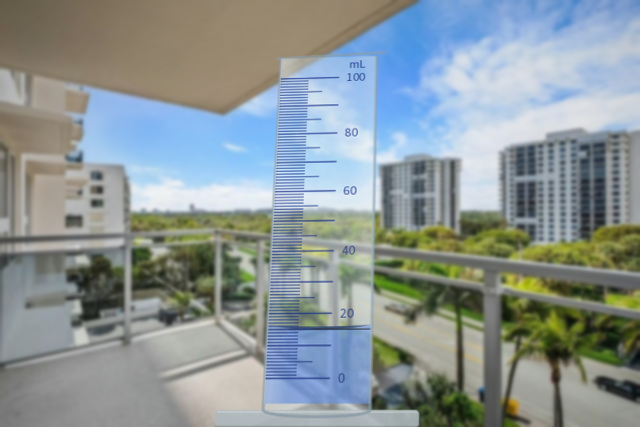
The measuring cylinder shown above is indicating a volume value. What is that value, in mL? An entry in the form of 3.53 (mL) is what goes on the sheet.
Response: 15 (mL)
